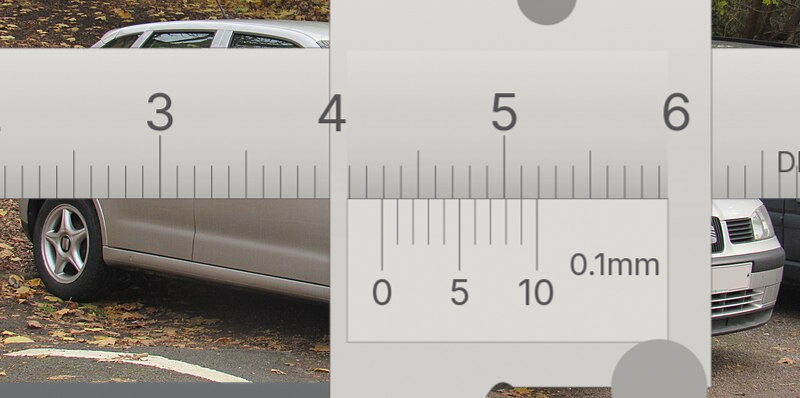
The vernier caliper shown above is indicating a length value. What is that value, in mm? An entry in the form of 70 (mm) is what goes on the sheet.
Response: 42.9 (mm)
